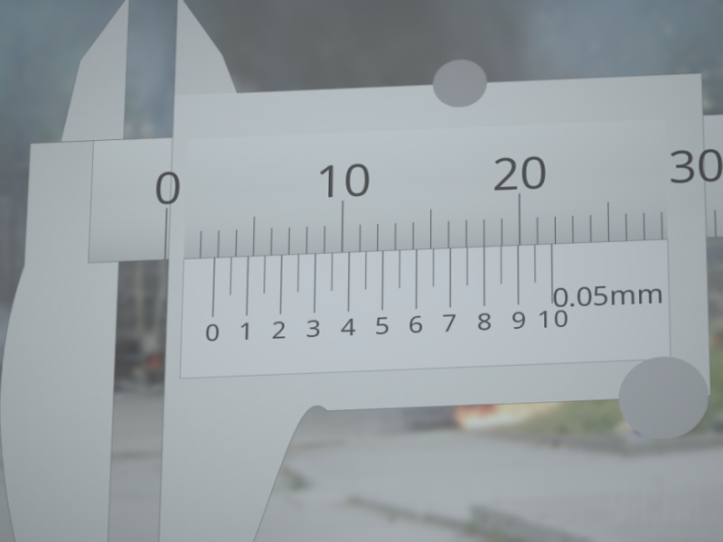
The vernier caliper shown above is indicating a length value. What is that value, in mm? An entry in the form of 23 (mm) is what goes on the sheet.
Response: 2.8 (mm)
